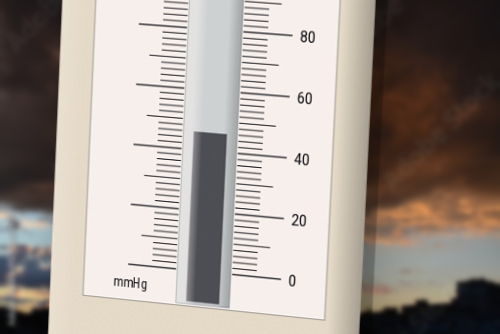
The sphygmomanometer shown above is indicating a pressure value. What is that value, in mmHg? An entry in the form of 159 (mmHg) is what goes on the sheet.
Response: 46 (mmHg)
